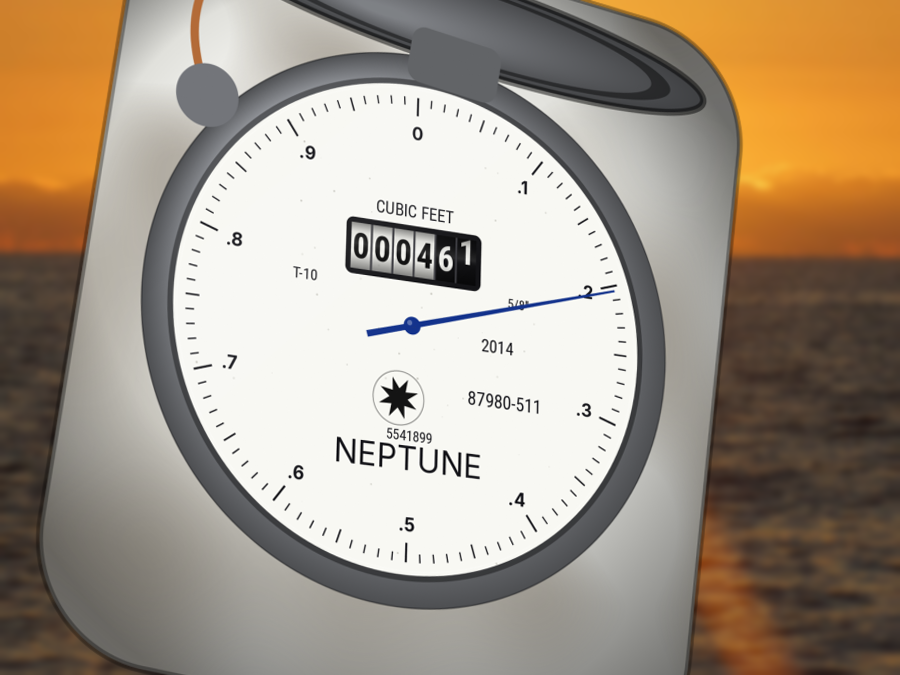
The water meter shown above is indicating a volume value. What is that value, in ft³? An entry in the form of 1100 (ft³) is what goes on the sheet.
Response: 461.20 (ft³)
